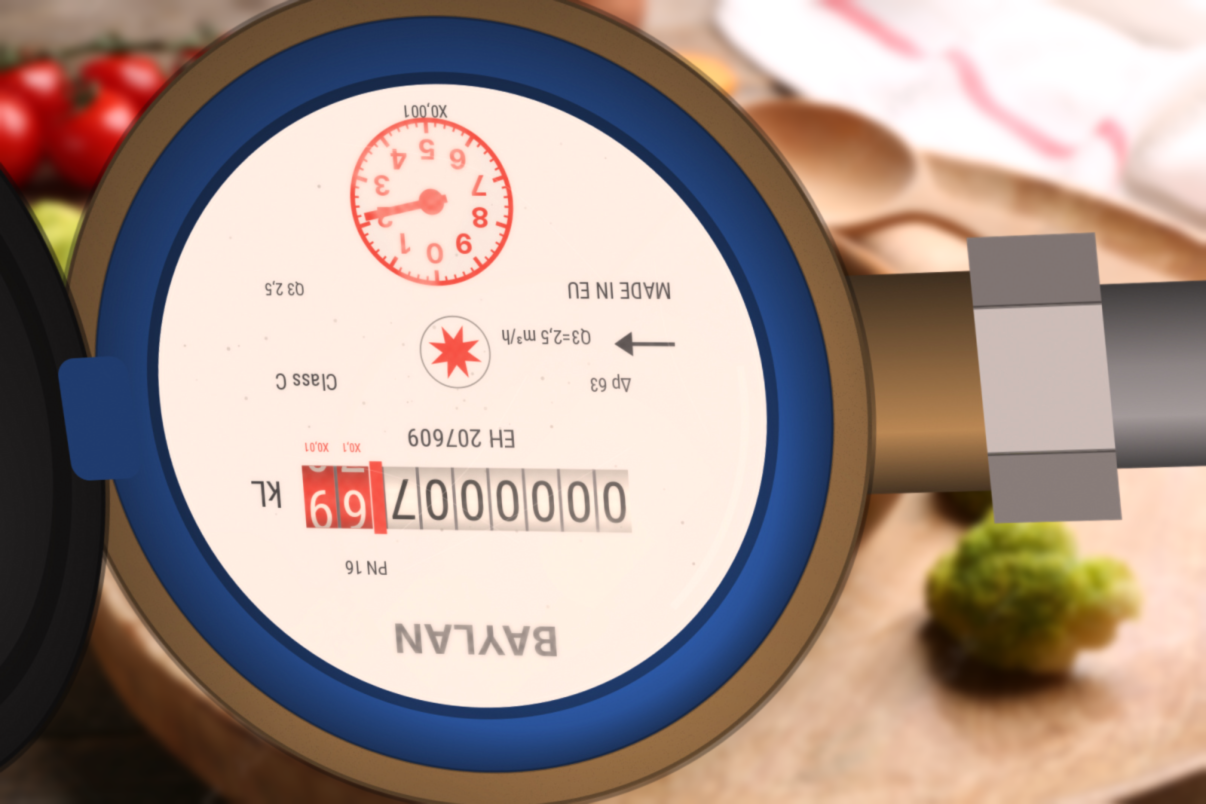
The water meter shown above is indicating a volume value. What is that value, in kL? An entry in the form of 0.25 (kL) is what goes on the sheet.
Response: 7.692 (kL)
